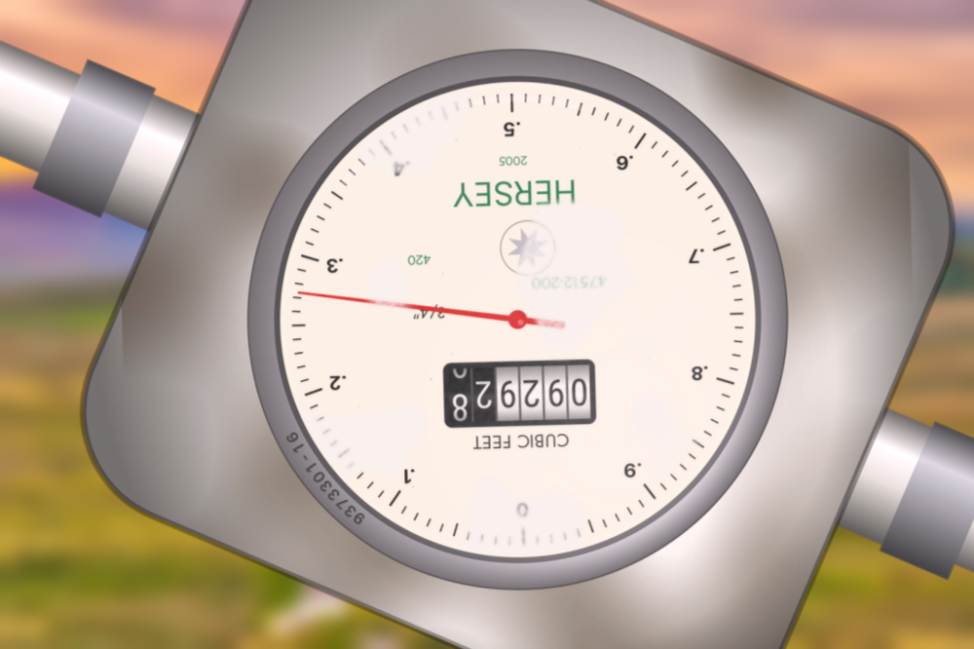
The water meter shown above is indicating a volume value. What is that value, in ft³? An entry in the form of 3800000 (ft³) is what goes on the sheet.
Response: 92928.27 (ft³)
